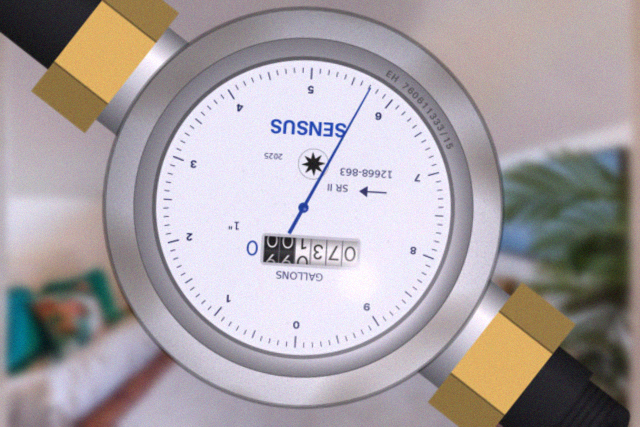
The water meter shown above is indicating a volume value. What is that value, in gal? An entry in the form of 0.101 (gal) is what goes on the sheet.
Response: 730995.7 (gal)
